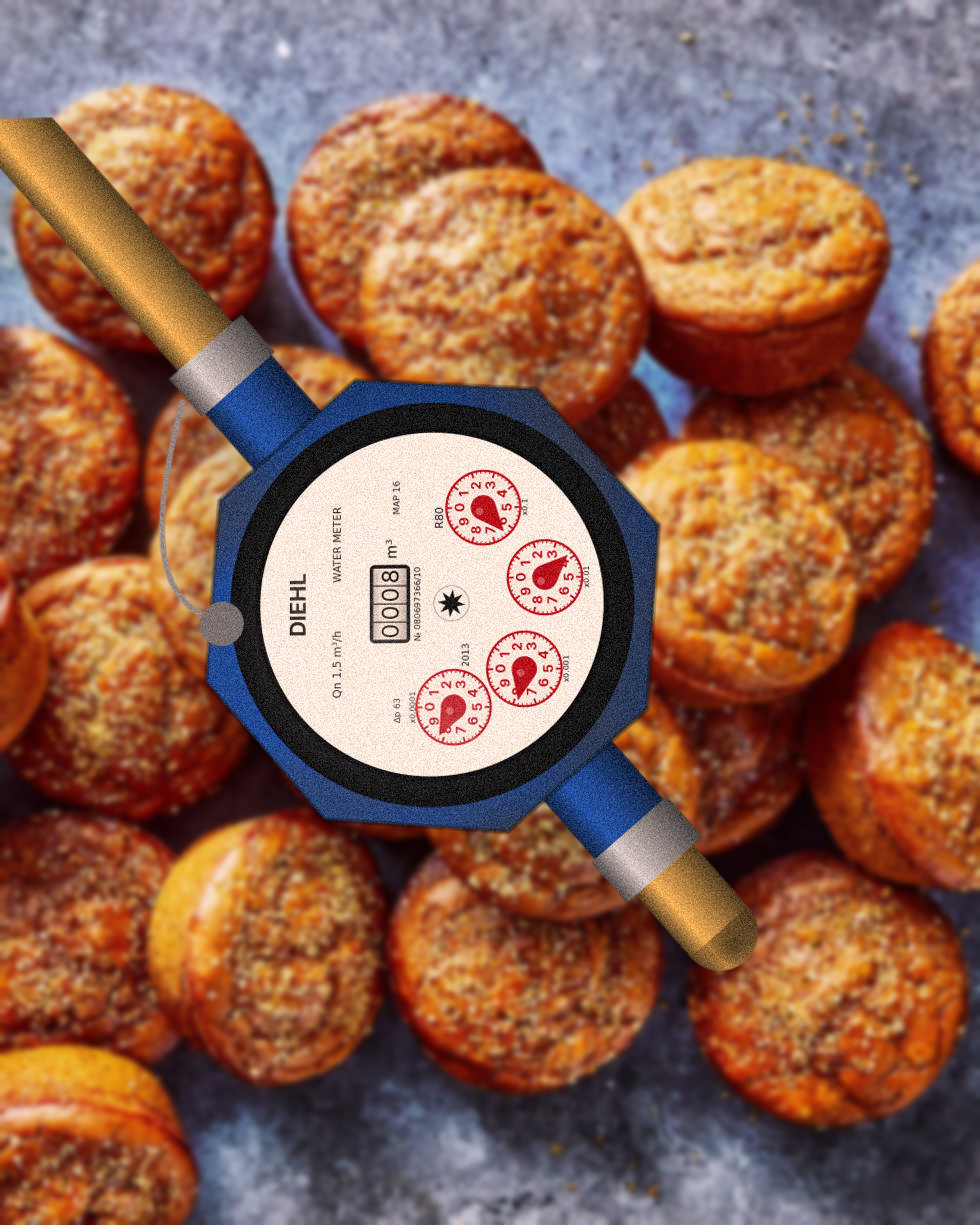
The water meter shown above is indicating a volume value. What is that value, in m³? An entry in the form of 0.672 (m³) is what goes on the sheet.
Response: 8.6378 (m³)
